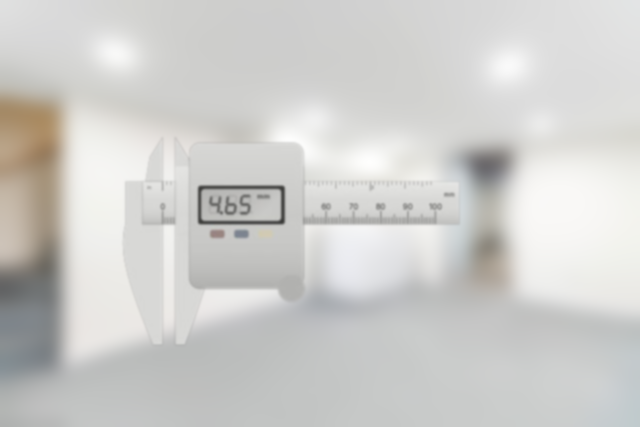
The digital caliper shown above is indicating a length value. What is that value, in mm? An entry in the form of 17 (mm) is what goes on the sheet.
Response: 4.65 (mm)
